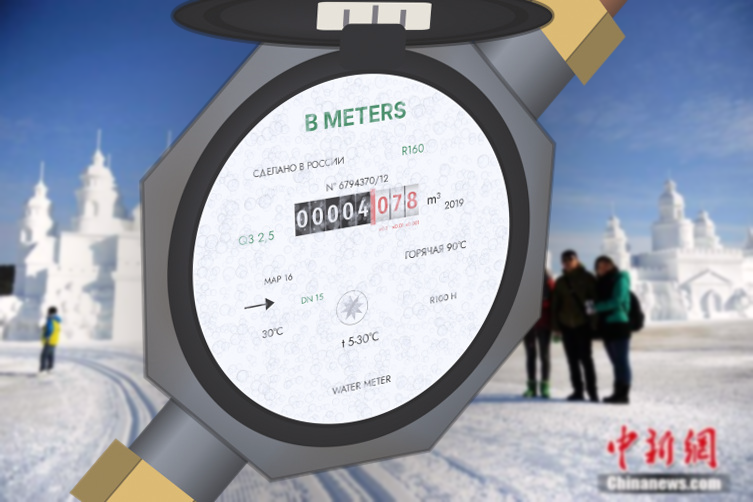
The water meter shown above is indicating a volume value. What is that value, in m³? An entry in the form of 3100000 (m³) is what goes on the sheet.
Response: 4.078 (m³)
